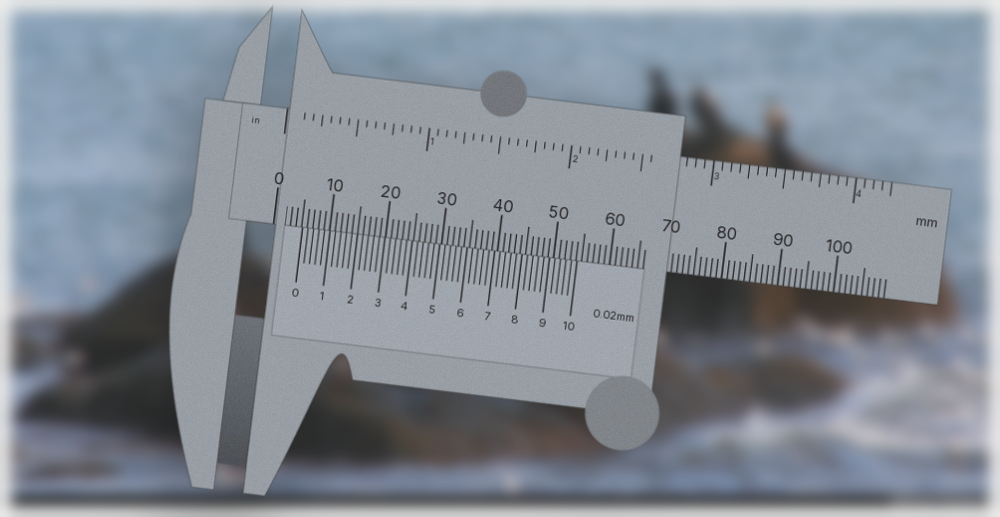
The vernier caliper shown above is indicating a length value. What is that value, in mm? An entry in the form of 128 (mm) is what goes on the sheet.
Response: 5.2 (mm)
